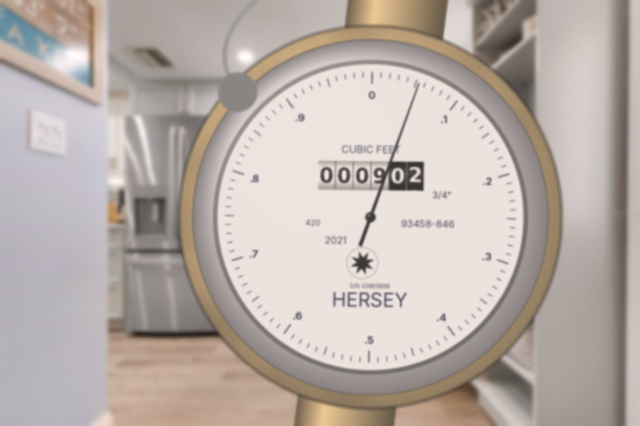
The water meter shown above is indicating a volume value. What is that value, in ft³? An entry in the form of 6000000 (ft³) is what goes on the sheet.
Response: 902.05 (ft³)
